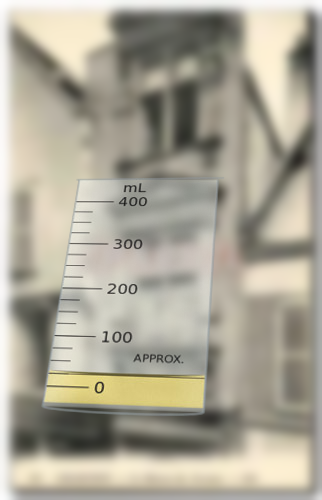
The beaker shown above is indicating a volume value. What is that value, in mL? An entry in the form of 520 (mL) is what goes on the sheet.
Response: 25 (mL)
